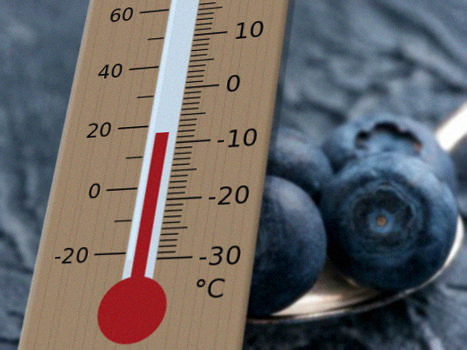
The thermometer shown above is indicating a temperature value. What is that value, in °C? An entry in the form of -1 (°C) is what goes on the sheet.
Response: -8 (°C)
